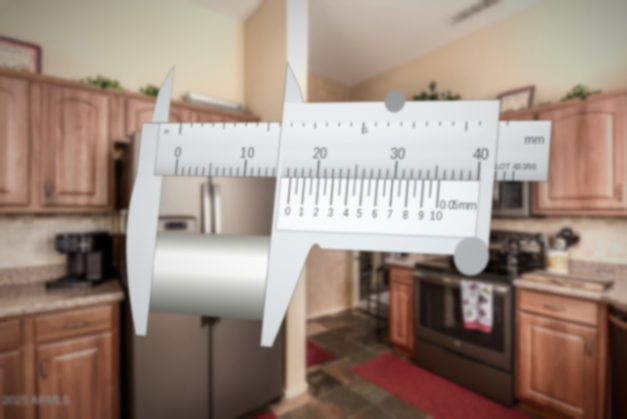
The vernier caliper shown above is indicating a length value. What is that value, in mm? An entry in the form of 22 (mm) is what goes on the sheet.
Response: 16.4 (mm)
